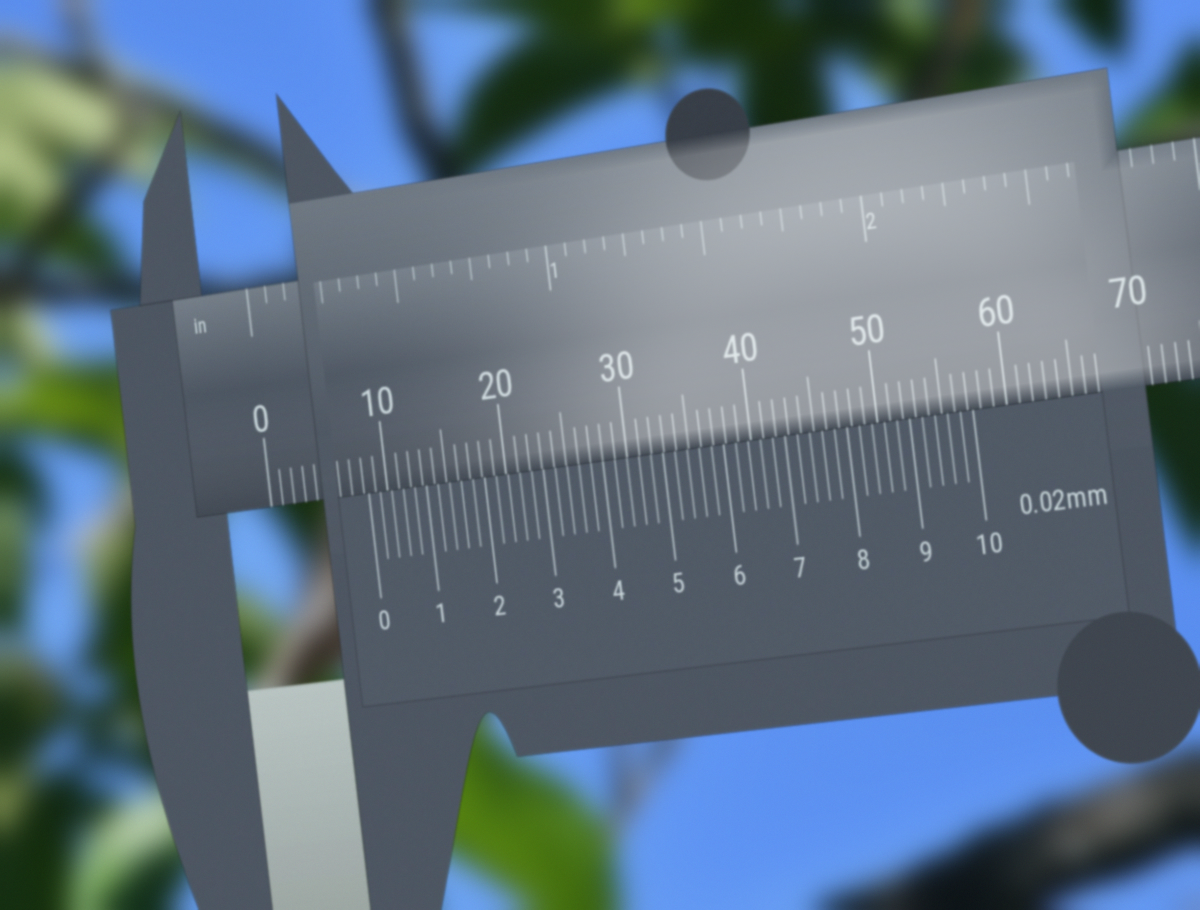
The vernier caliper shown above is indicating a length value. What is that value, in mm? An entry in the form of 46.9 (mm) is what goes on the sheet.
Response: 8.4 (mm)
